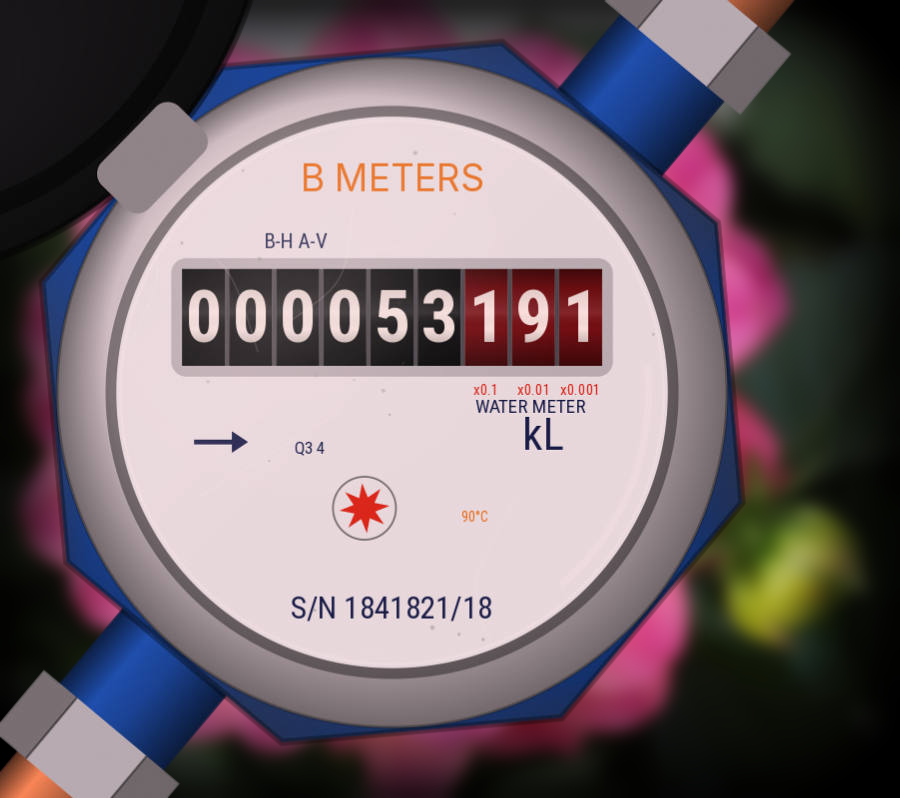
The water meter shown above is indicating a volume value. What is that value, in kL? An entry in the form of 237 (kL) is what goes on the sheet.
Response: 53.191 (kL)
